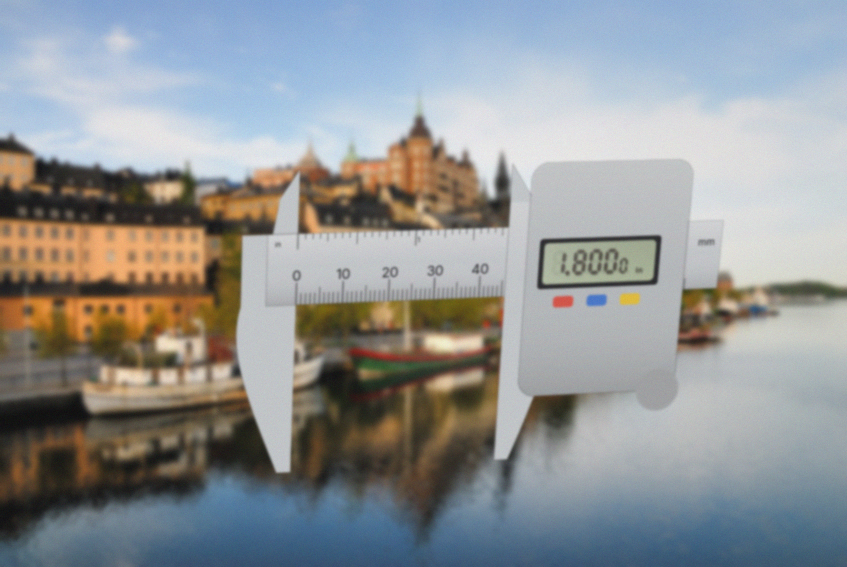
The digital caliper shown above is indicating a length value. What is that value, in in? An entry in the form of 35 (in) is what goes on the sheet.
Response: 1.8000 (in)
